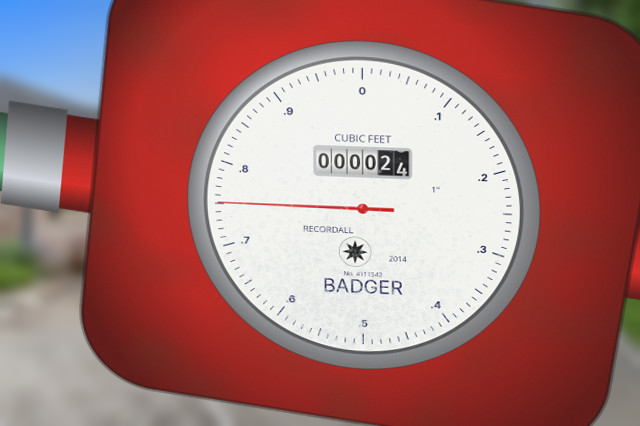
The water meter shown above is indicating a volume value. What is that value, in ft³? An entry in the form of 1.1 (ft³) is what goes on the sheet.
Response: 23.75 (ft³)
